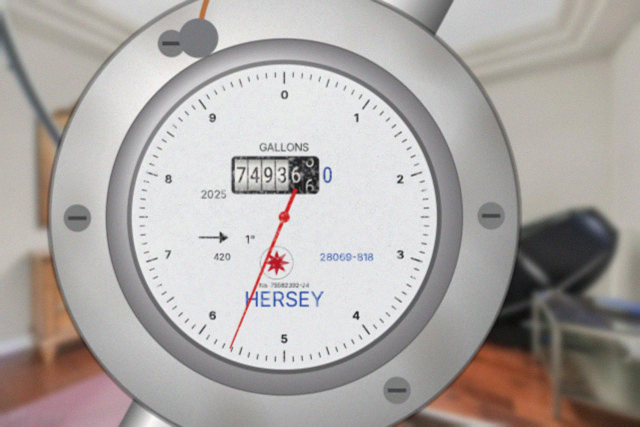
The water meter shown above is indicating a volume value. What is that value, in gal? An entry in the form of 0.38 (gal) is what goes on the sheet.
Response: 7493655.6 (gal)
